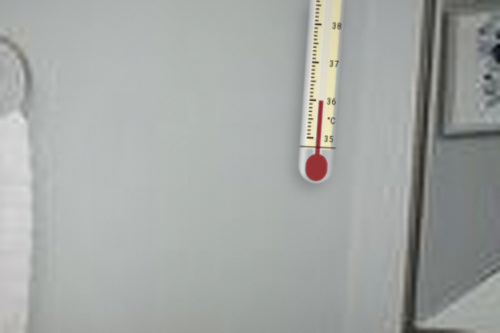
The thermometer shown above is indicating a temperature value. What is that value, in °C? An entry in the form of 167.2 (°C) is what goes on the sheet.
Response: 36 (°C)
